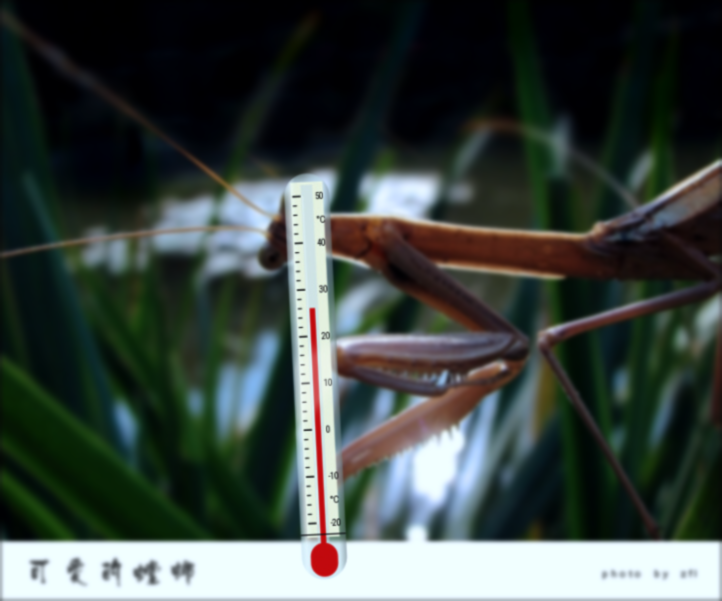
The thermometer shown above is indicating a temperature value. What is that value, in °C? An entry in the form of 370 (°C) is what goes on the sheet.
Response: 26 (°C)
